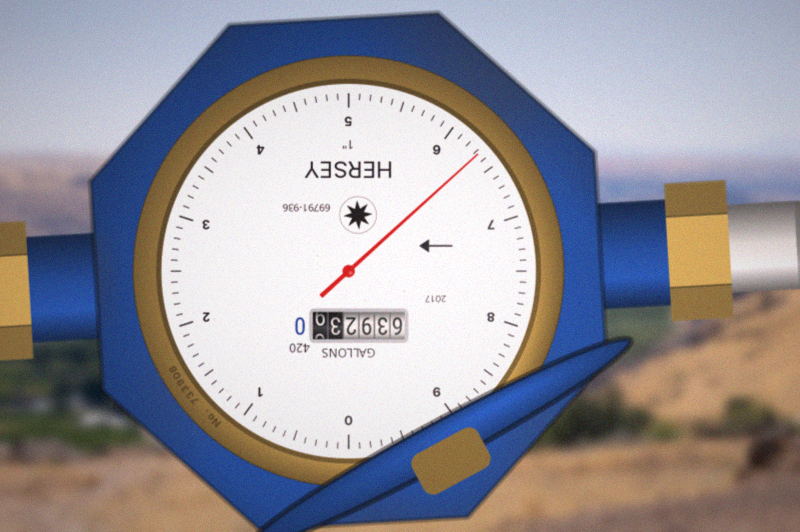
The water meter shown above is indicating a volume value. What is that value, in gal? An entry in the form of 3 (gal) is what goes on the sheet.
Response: 6392386.3 (gal)
